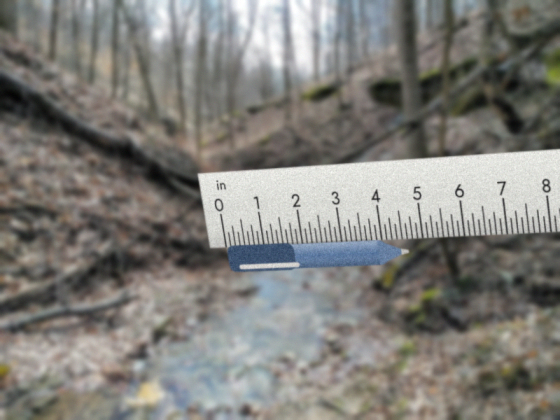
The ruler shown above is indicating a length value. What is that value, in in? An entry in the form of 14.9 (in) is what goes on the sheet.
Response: 4.625 (in)
